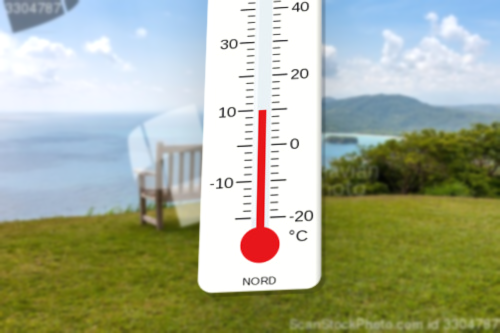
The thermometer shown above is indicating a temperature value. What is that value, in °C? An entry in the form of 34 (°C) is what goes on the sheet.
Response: 10 (°C)
